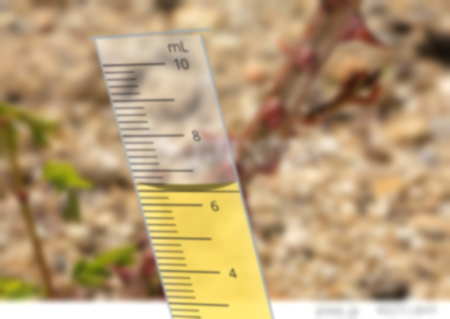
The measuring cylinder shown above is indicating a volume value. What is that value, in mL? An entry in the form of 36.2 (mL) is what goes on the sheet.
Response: 6.4 (mL)
